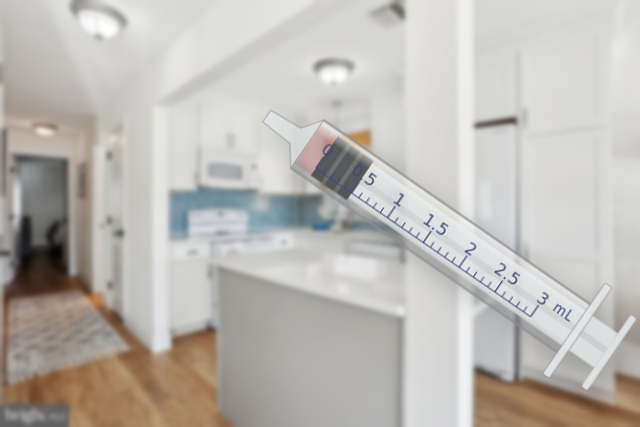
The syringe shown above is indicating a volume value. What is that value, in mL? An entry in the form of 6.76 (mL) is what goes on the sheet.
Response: 0 (mL)
